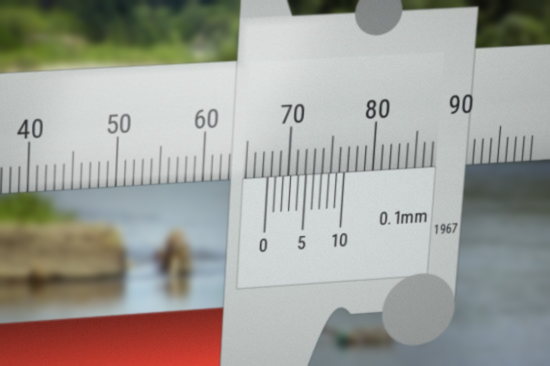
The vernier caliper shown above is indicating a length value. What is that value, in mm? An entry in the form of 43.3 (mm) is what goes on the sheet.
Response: 67.6 (mm)
